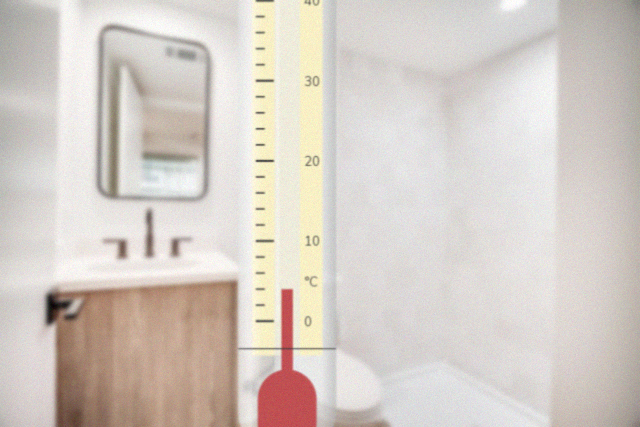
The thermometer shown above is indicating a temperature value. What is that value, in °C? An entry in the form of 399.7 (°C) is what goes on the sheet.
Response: 4 (°C)
